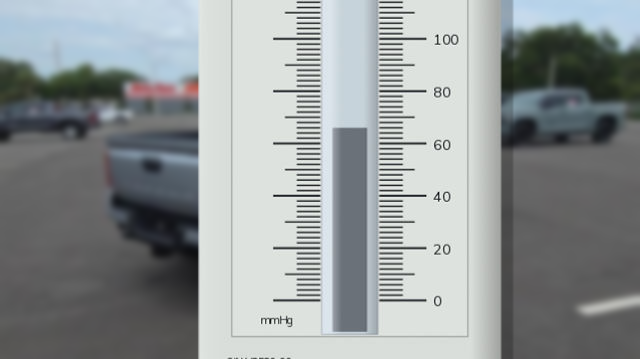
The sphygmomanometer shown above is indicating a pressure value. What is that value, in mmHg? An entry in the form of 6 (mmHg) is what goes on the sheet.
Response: 66 (mmHg)
